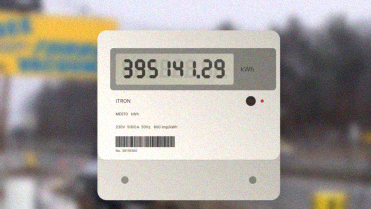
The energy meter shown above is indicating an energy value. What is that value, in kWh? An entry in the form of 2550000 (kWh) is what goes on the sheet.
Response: 395141.29 (kWh)
